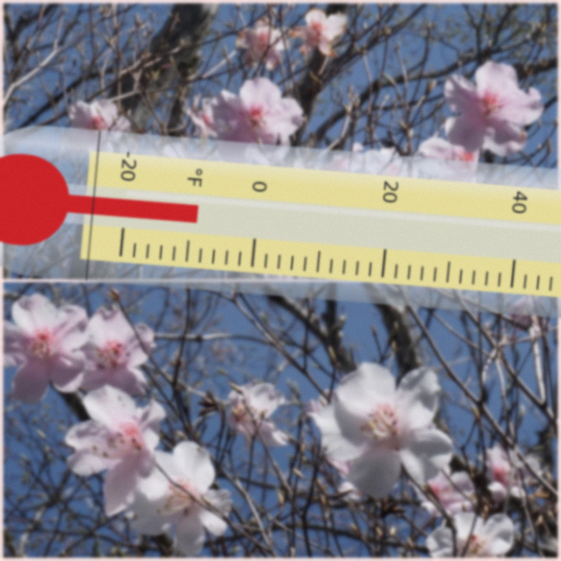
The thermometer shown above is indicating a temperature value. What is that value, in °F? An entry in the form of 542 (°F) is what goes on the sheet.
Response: -9 (°F)
